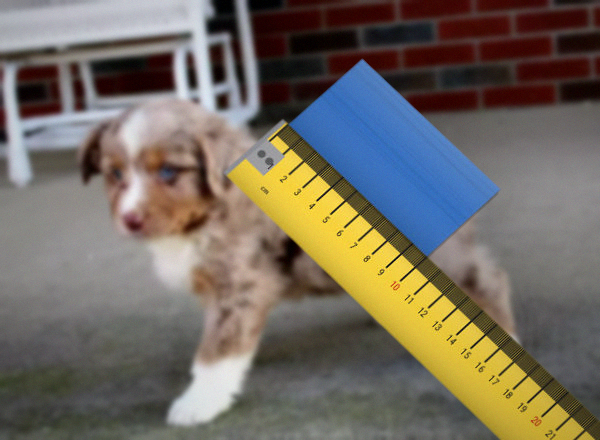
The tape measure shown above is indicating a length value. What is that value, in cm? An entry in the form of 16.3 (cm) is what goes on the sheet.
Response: 10 (cm)
